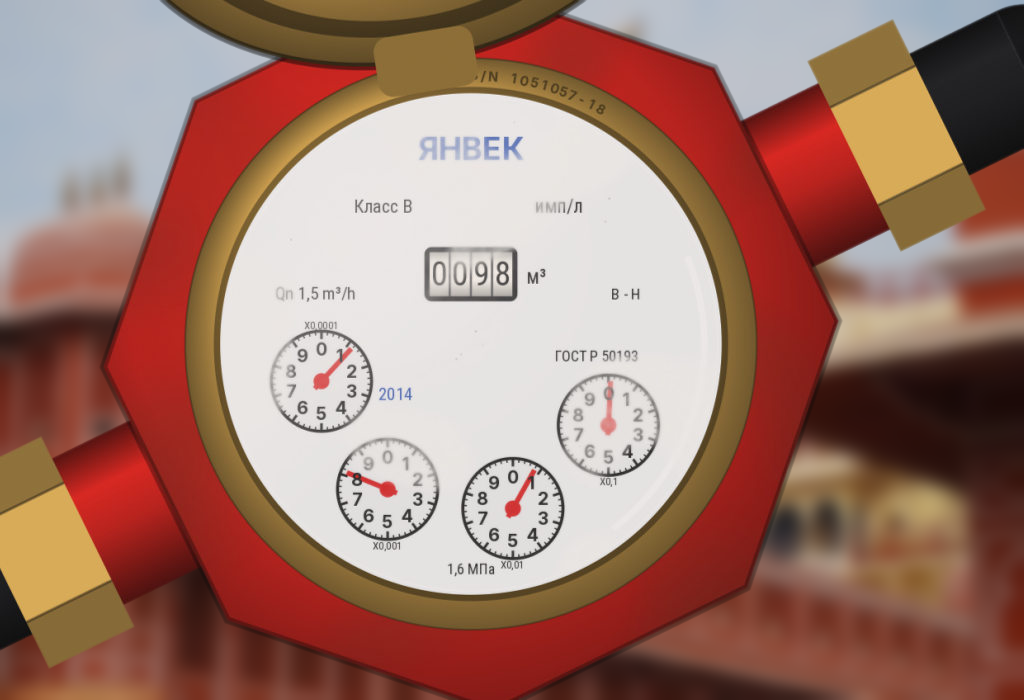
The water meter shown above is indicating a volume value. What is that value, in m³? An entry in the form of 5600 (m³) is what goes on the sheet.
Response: 98.0081 (m³)
